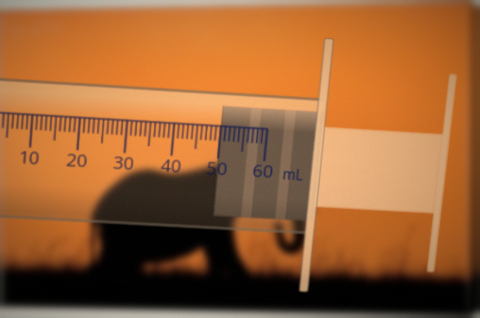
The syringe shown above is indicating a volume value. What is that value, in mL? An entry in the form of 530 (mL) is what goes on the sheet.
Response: 50 (mL)
